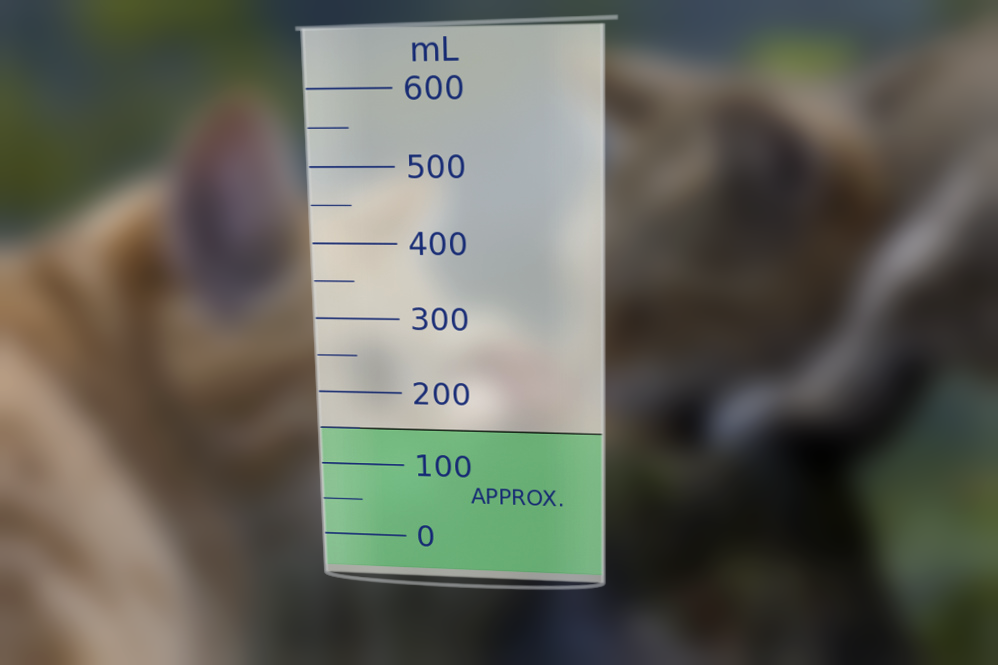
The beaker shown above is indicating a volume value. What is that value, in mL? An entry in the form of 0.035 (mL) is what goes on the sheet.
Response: 150 (mL)
